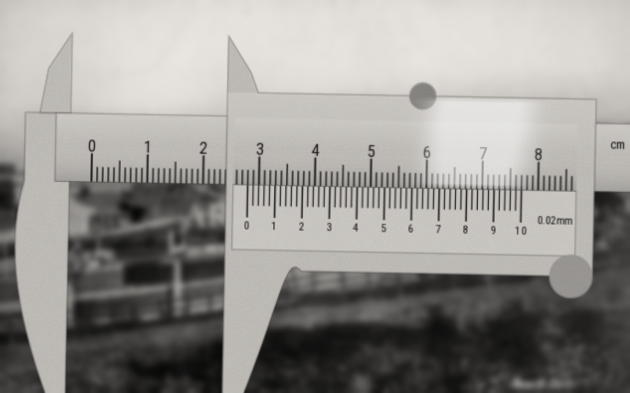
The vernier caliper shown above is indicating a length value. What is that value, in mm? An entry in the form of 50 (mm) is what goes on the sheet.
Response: 28.0 (mm)
